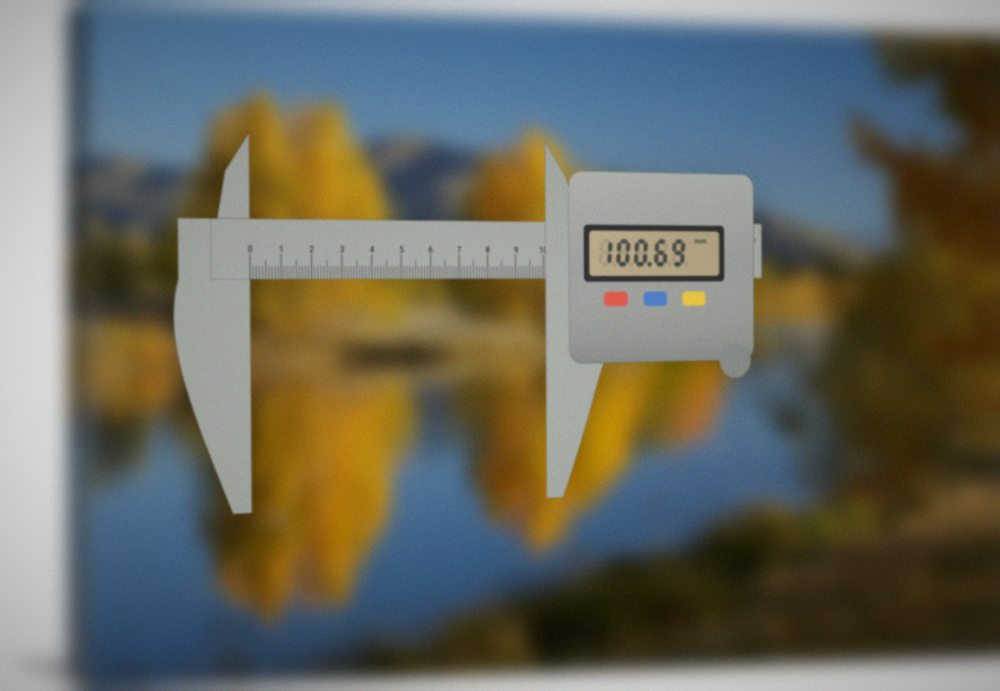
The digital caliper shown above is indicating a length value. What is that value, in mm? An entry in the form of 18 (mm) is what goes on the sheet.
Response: 100.69 (mm)
